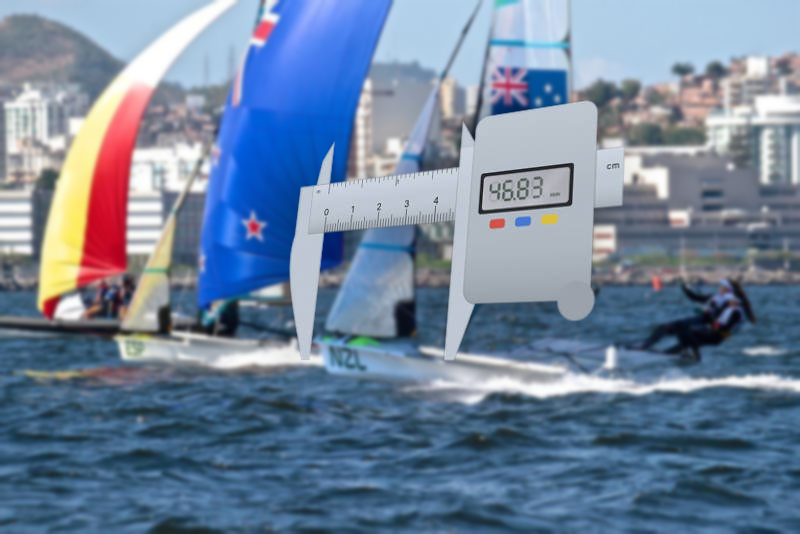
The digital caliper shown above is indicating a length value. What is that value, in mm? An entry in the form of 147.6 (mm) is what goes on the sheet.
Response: 46.83 (mm)
